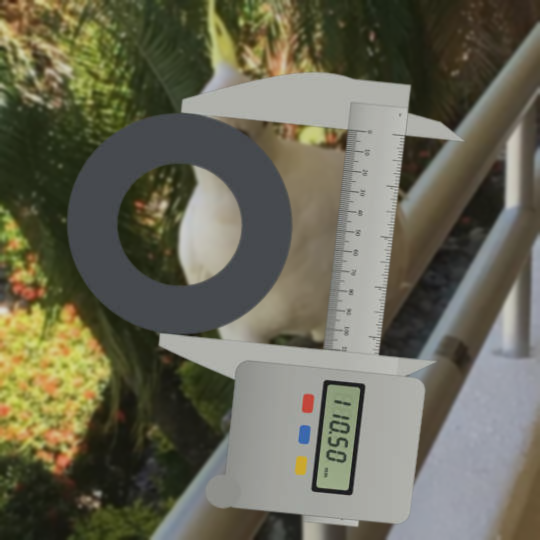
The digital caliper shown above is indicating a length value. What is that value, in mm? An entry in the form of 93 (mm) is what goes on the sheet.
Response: 110.50 (mm)
